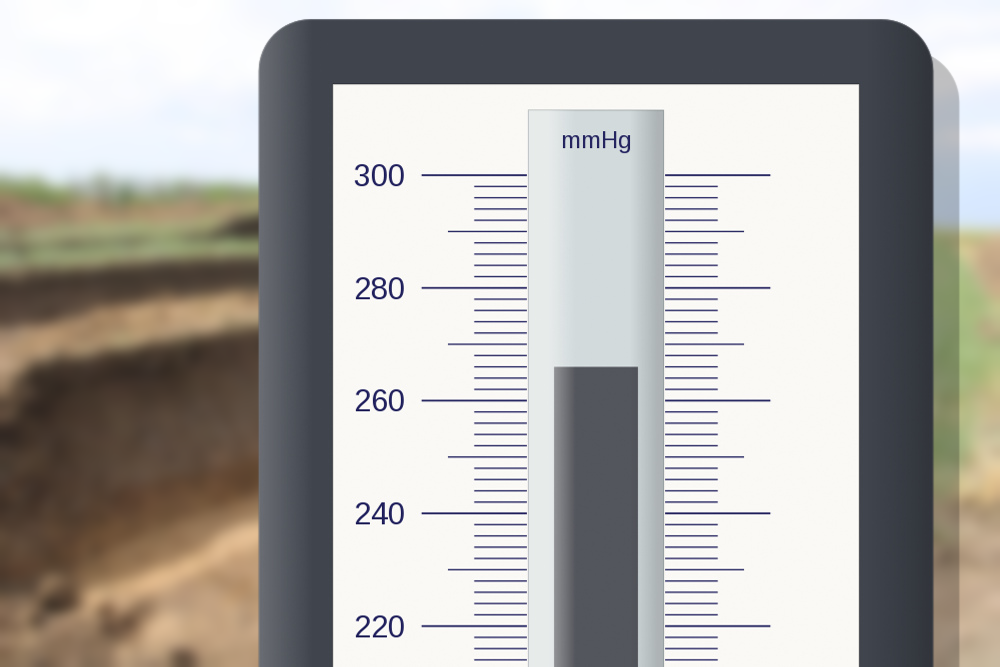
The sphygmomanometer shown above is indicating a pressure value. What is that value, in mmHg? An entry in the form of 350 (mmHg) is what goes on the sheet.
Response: 266 (mmHg)
